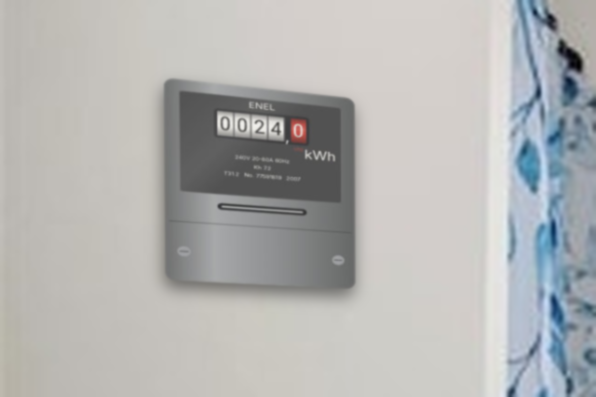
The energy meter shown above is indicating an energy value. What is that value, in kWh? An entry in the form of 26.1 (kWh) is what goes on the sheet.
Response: 24.0 (kWh)
